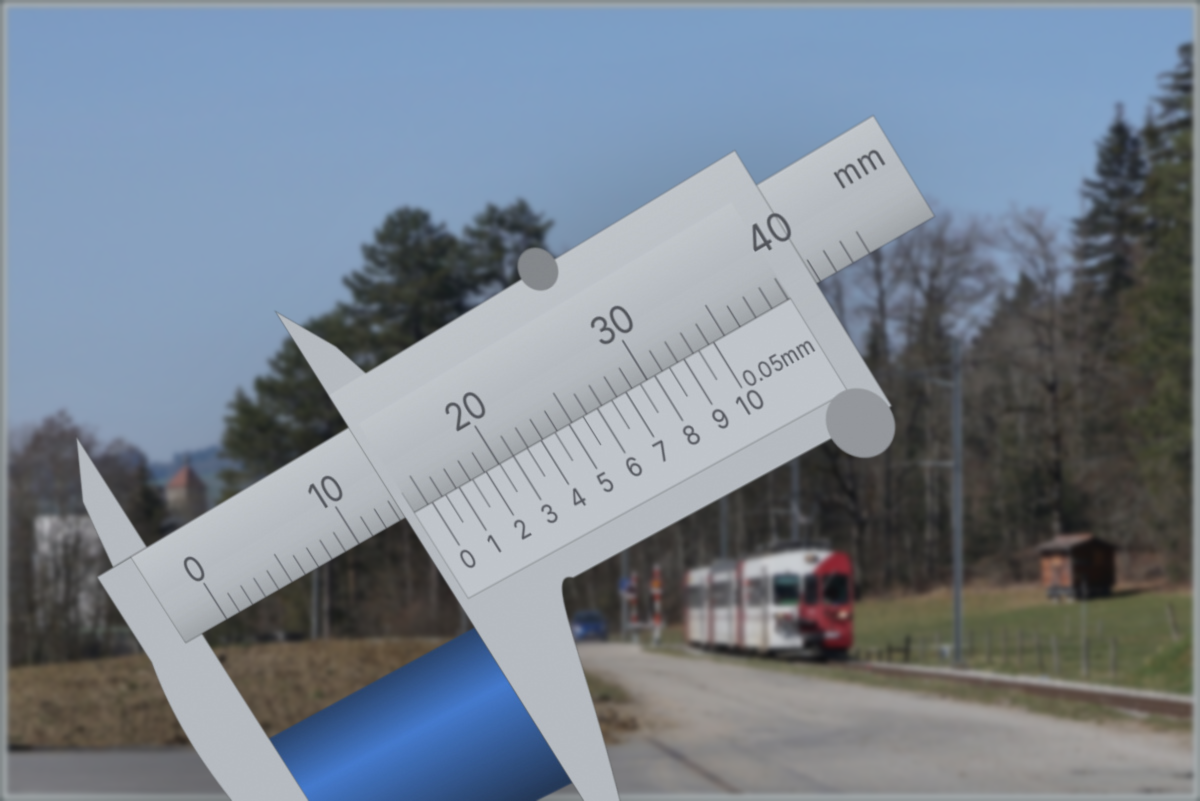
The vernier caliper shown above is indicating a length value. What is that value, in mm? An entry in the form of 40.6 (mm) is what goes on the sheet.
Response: 15.3 (mm)
